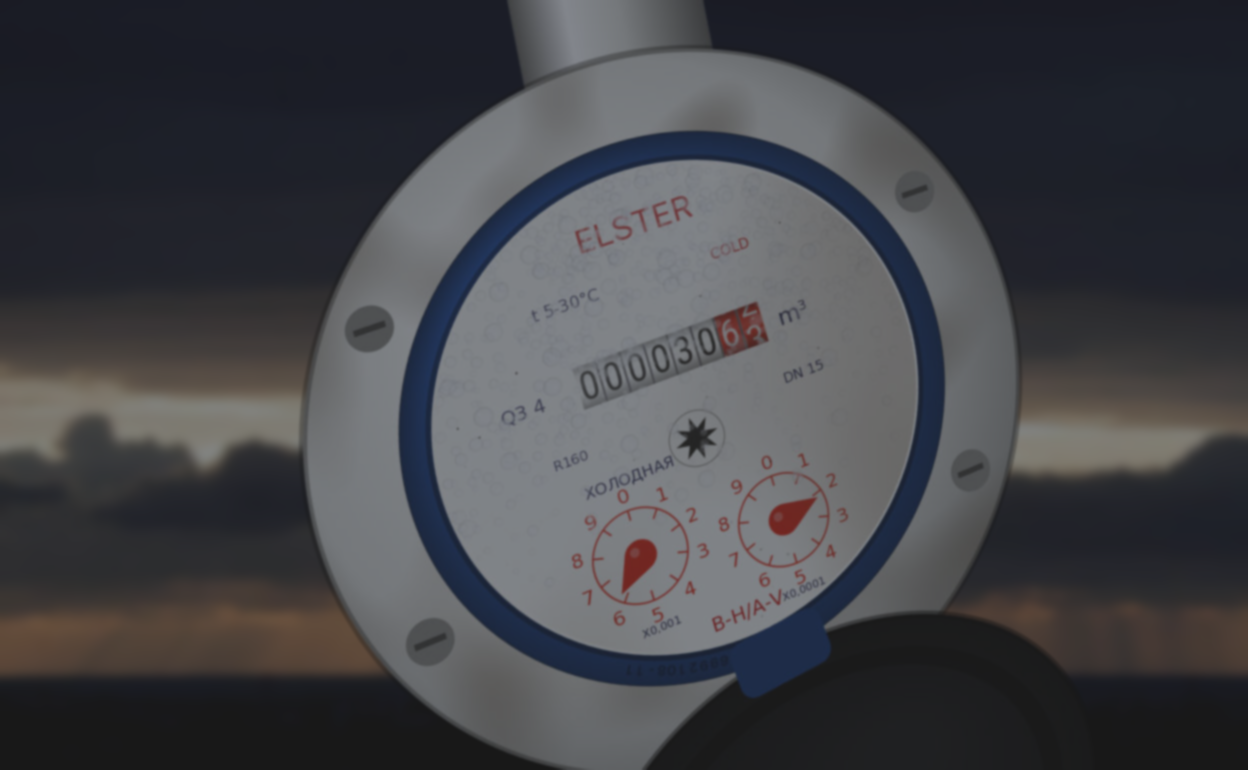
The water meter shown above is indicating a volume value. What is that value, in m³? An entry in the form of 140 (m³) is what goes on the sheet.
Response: 30.6262 (m³)
